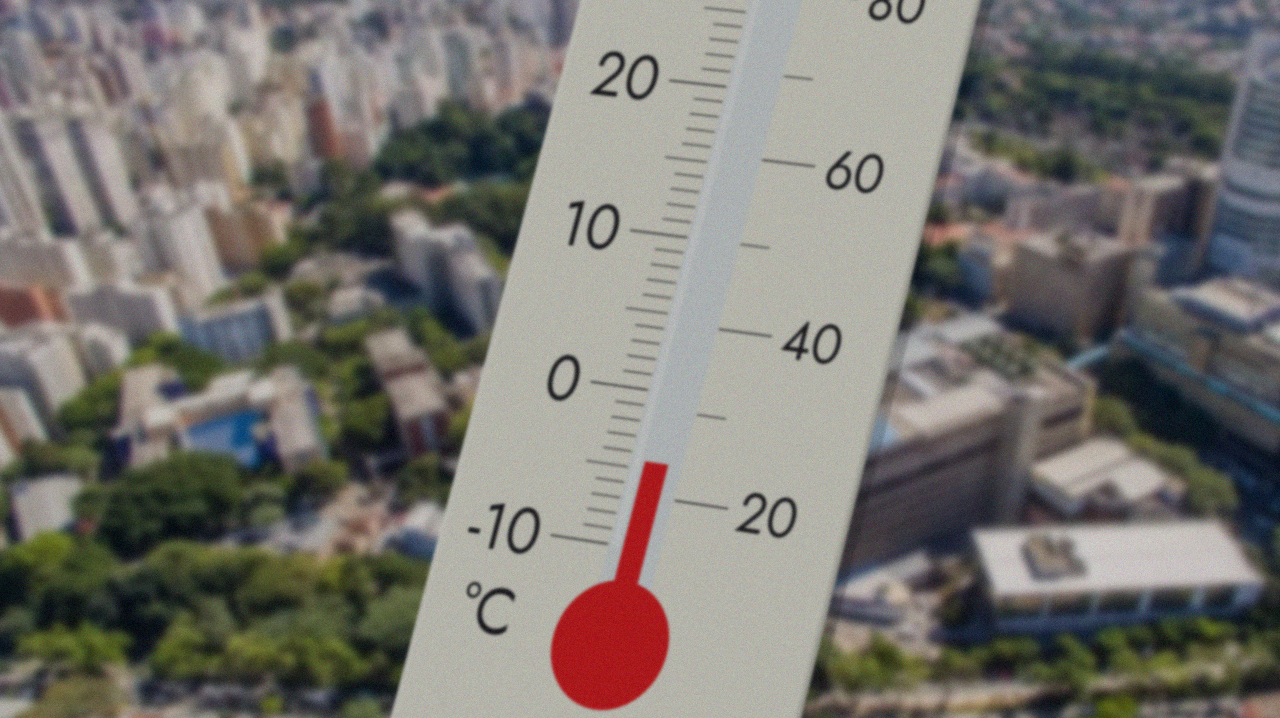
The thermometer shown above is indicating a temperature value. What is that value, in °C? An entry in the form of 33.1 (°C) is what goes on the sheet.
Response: -4.5 (°C)
